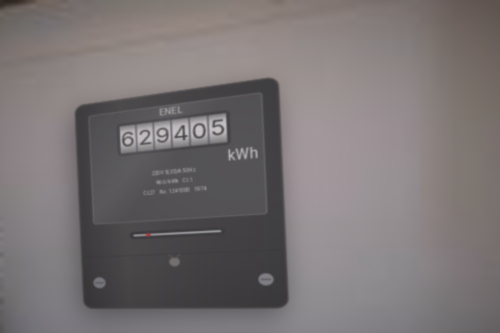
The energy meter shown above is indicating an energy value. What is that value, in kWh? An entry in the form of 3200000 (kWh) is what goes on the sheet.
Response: 629405 (kWh)
